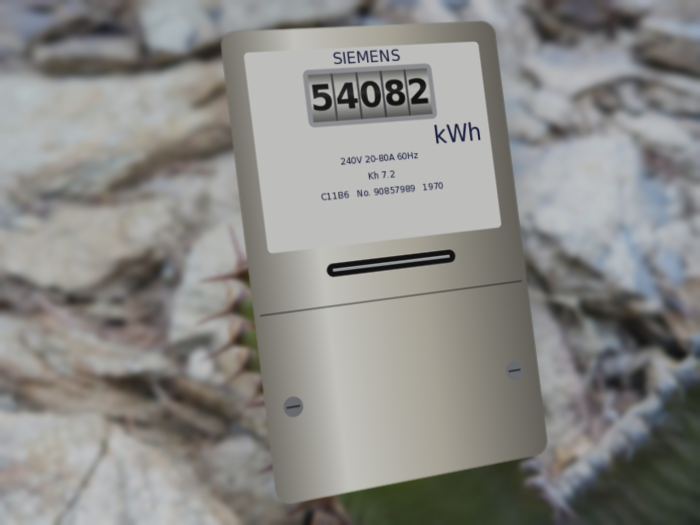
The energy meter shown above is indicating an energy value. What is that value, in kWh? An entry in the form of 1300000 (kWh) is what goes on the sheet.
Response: 54082 (kWh)
